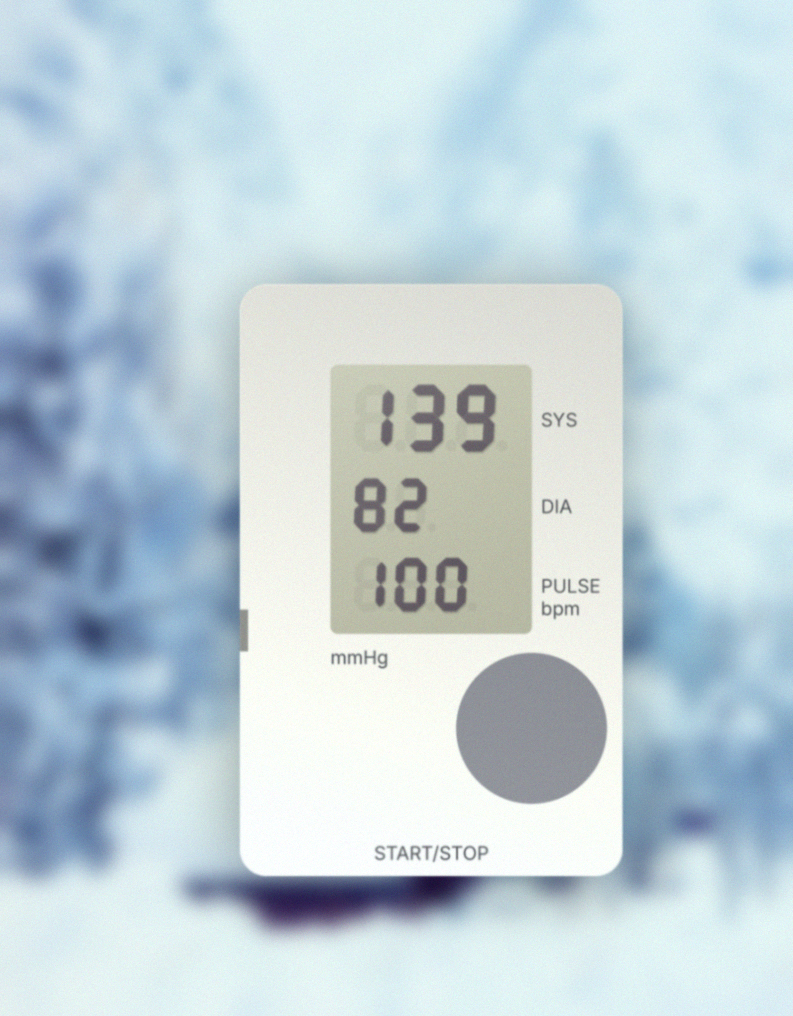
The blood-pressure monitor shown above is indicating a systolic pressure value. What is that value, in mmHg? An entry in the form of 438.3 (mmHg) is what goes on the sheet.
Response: 139 (mmHg)
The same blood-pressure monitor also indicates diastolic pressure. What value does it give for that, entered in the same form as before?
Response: 82 (mmHg)
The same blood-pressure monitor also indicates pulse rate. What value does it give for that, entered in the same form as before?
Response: 100 (bpm)
